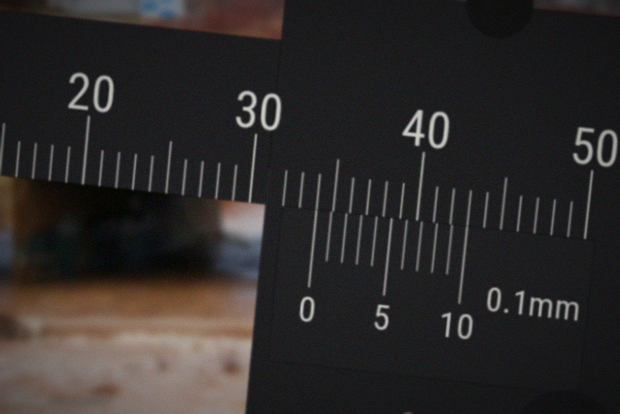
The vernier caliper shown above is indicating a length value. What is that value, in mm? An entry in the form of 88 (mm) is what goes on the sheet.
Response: 34.0 (mm)
